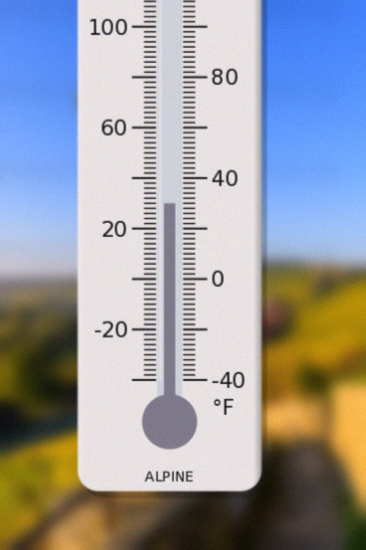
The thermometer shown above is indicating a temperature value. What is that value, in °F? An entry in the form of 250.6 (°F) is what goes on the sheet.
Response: 30 (°F)
